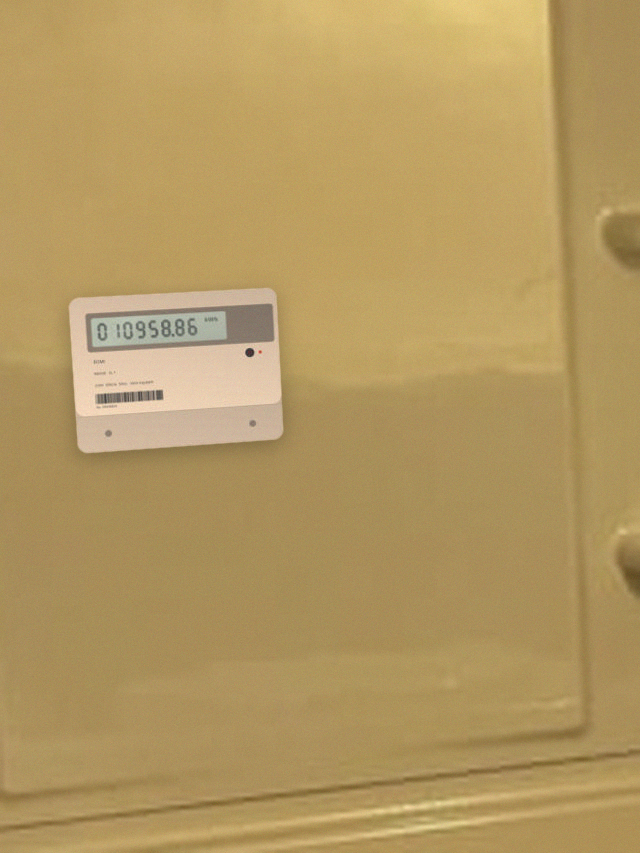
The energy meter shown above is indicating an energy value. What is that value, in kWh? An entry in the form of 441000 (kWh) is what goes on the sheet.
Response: 10958.86 (kWh)
